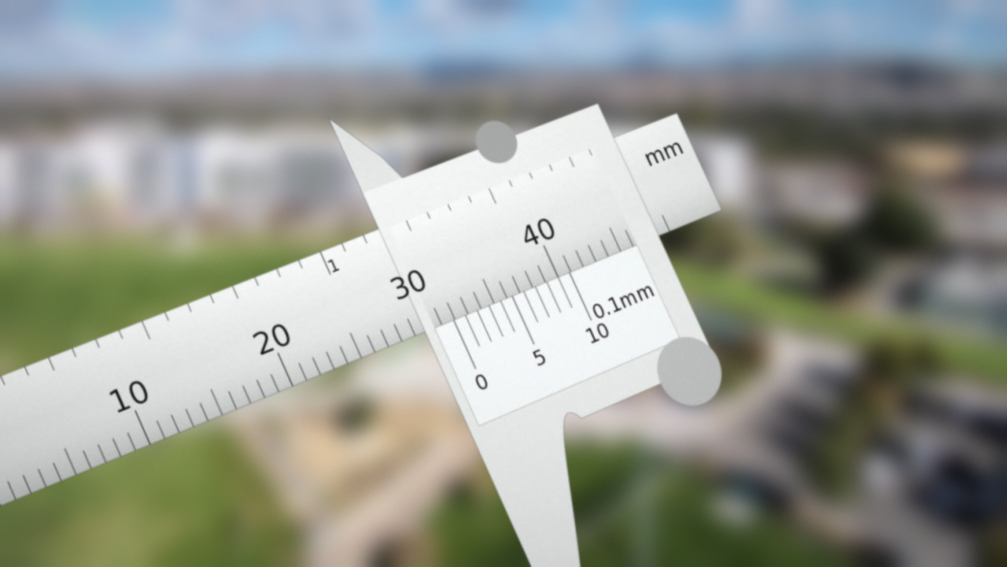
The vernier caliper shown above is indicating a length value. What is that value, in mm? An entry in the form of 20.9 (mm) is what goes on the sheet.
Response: 31.9 (mm)
